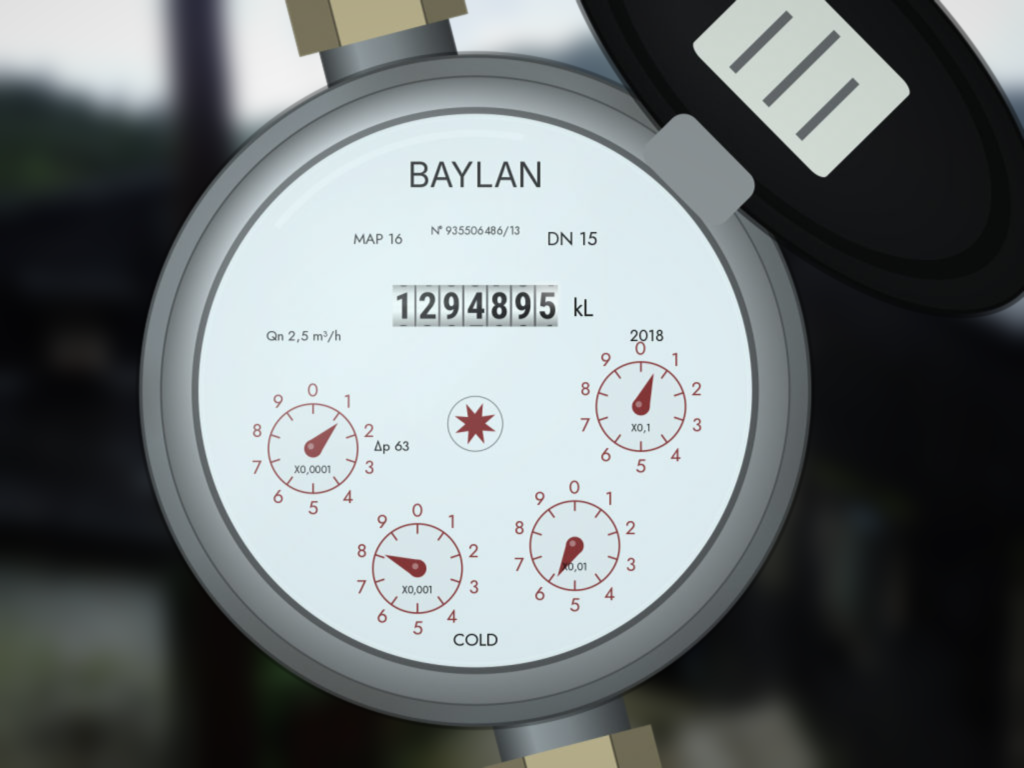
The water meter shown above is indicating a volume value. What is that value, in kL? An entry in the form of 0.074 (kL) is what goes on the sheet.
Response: 1294895.0581 (kL)
